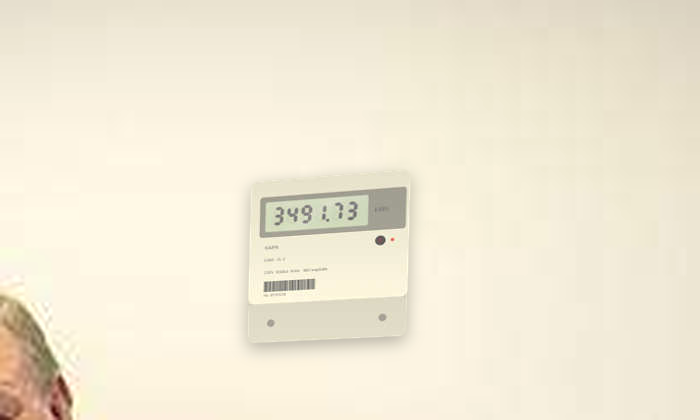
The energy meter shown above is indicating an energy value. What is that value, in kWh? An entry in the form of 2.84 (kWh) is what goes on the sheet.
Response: 3491.73 (kWh)
